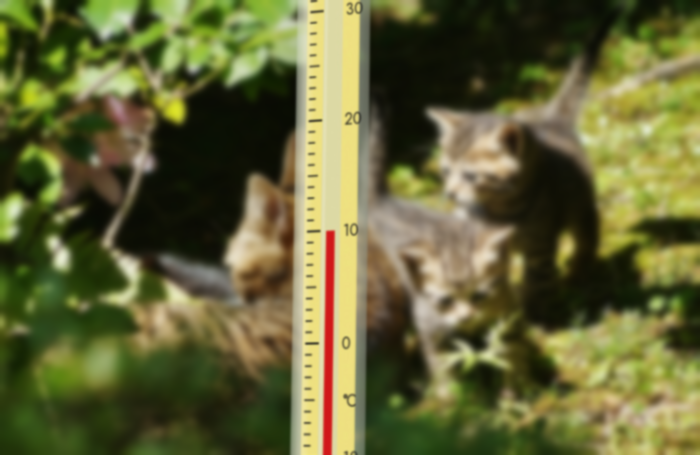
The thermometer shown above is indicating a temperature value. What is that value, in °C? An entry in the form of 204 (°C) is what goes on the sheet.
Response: 10 (°C)
